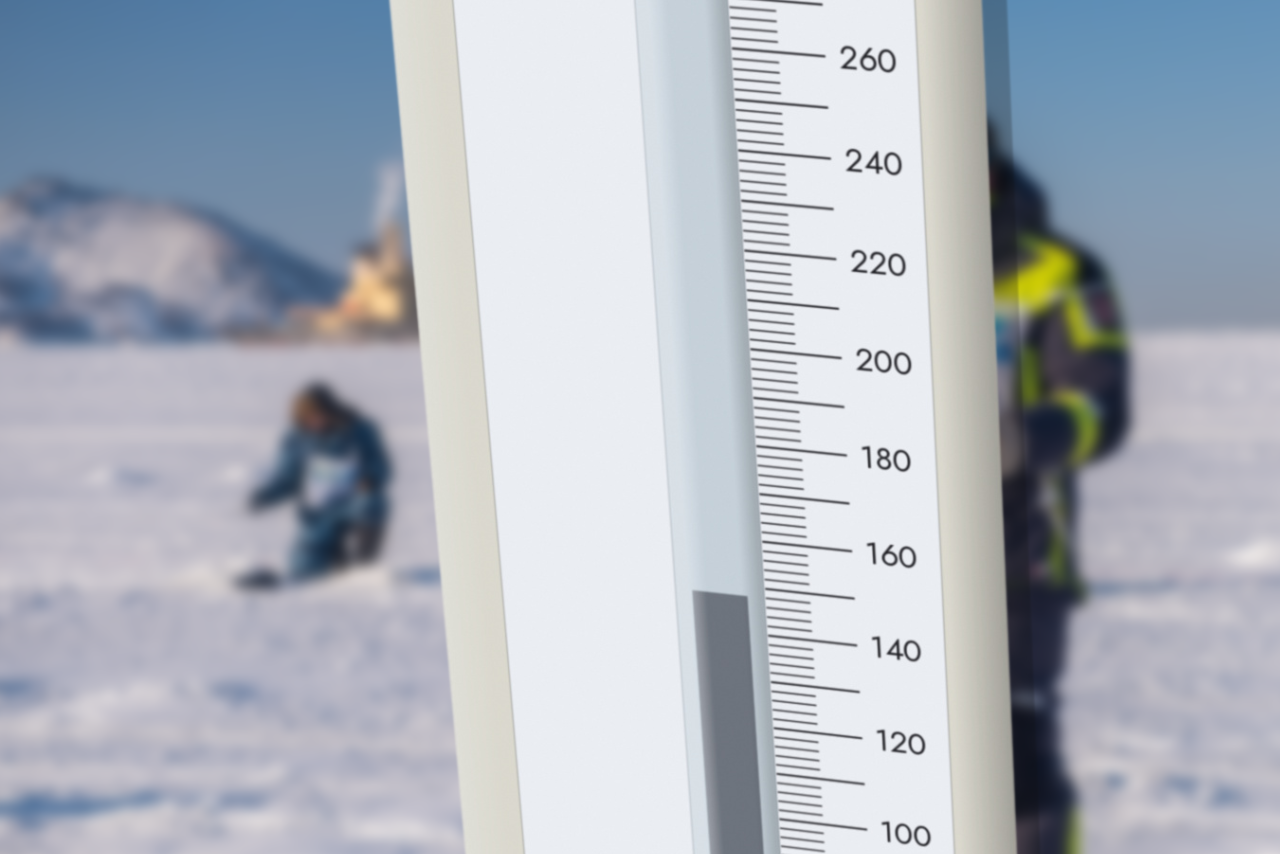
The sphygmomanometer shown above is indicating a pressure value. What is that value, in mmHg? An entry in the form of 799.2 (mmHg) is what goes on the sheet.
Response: 148 (mmHg)
